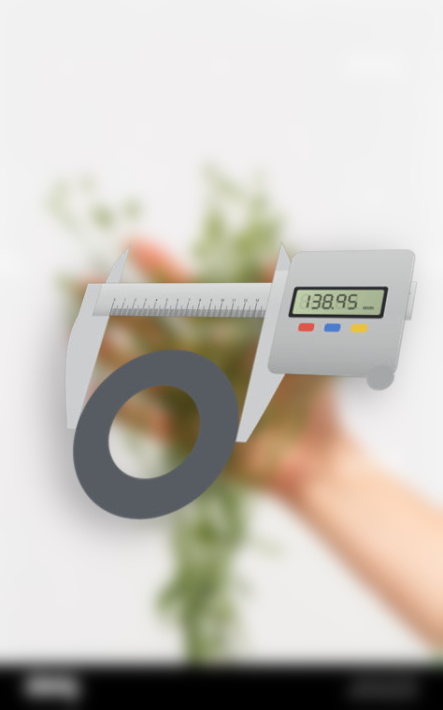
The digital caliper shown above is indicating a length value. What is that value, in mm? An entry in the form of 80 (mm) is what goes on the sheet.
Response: 138.95 (mm)
